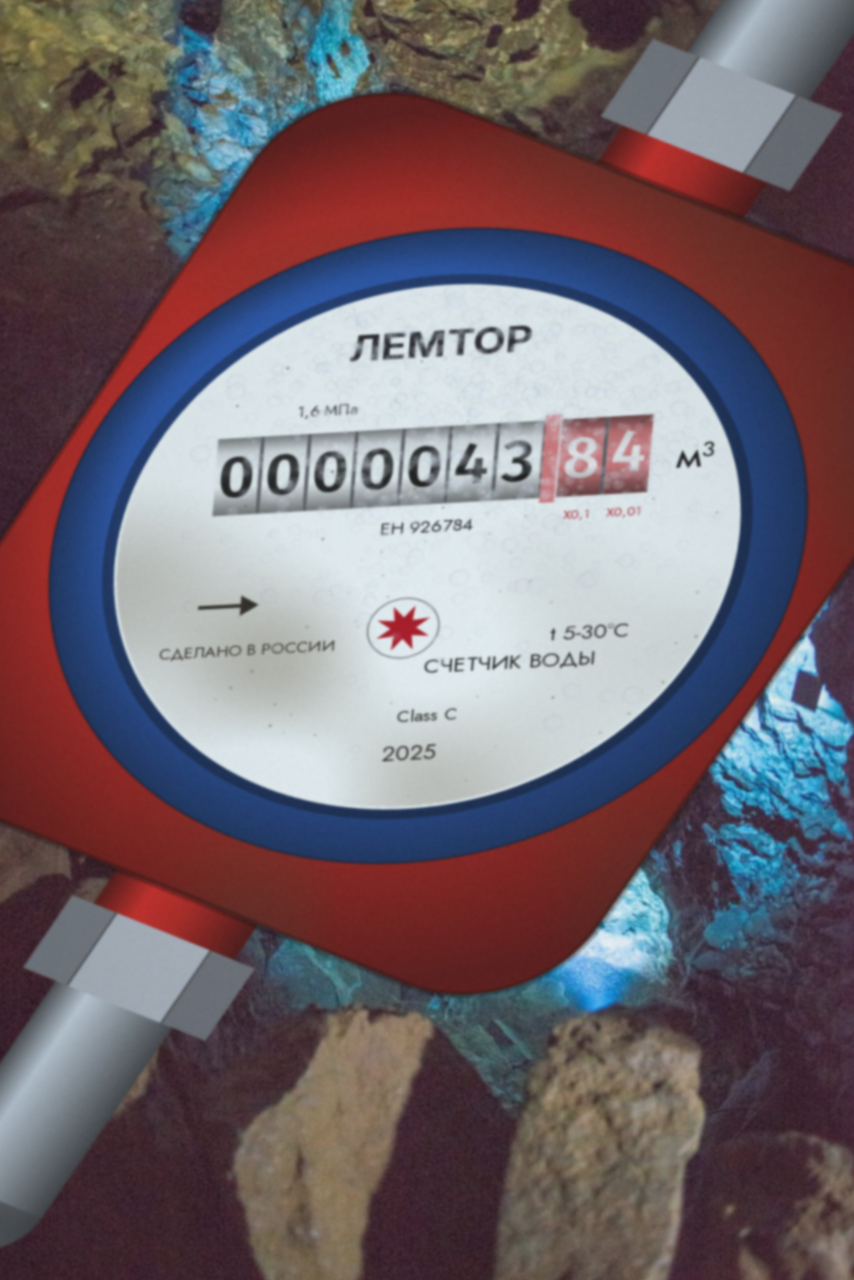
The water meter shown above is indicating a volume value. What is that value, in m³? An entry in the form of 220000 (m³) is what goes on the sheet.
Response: 43.84 (m³)
